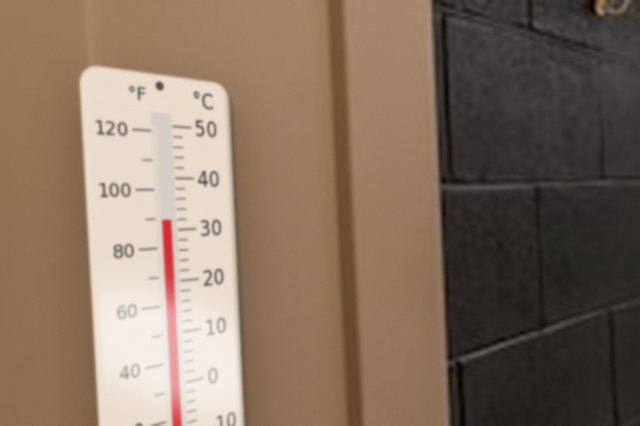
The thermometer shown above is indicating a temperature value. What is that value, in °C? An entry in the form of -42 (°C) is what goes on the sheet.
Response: 32 (°C)
